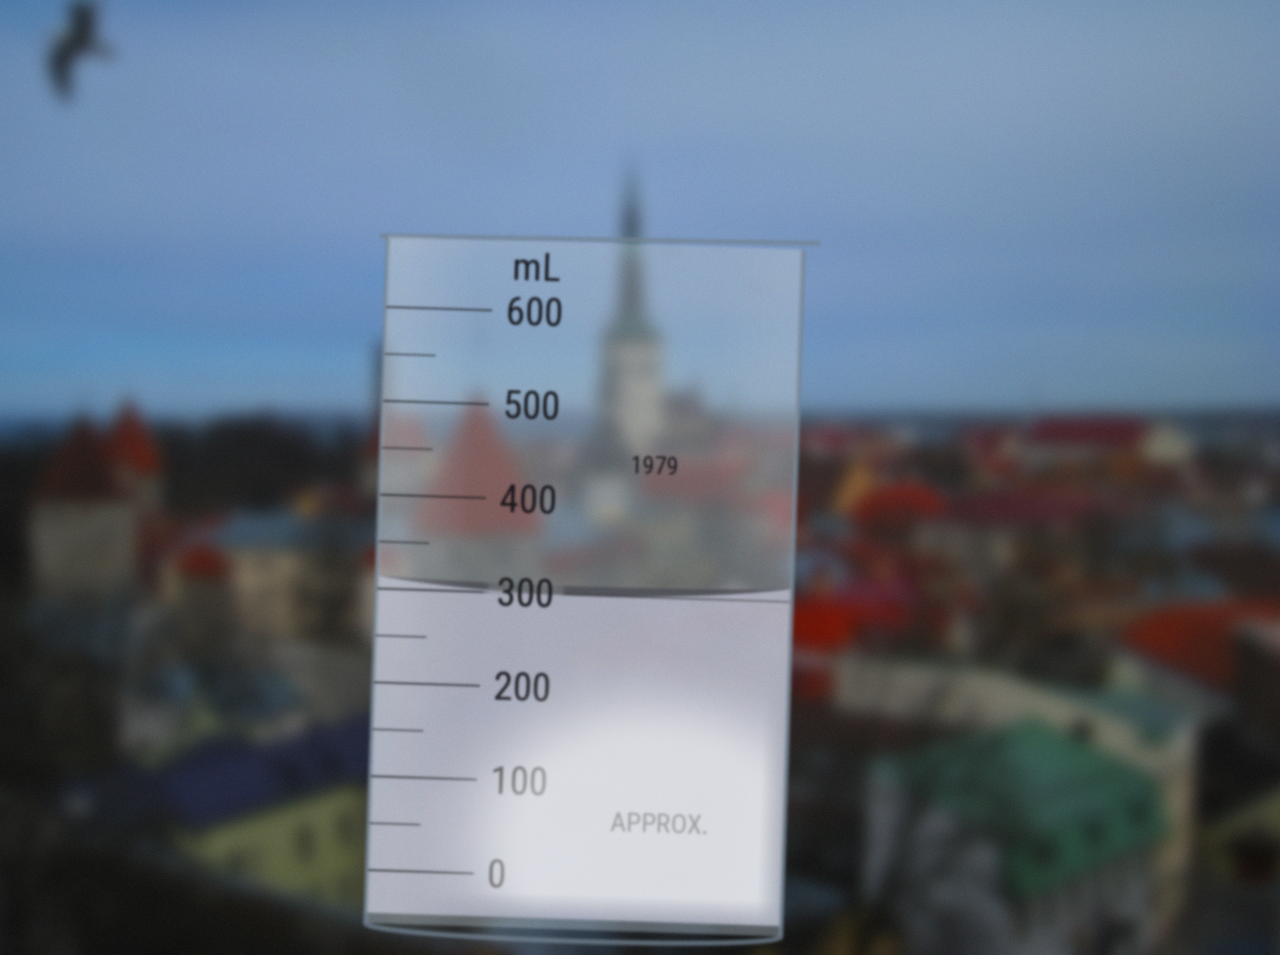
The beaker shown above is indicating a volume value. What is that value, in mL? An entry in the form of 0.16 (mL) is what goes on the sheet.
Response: 300 (mL)
